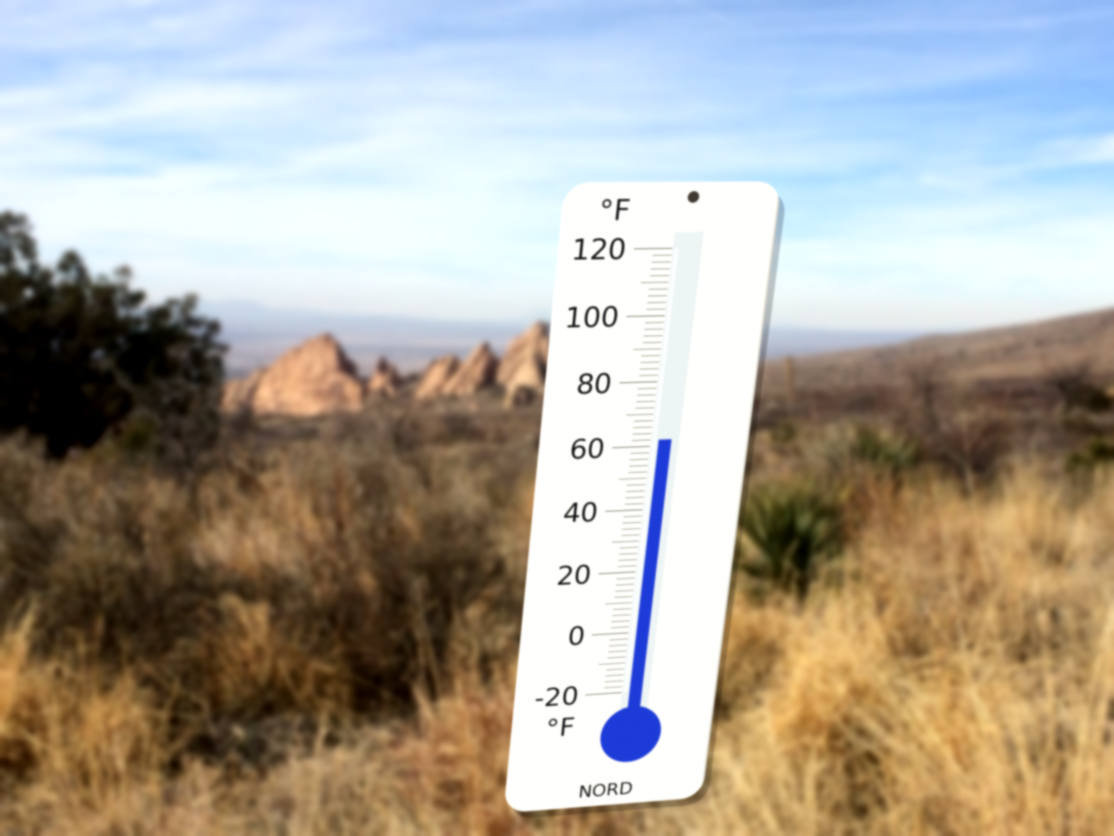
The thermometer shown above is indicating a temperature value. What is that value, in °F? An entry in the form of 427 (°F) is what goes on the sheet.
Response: 62 (°F)
